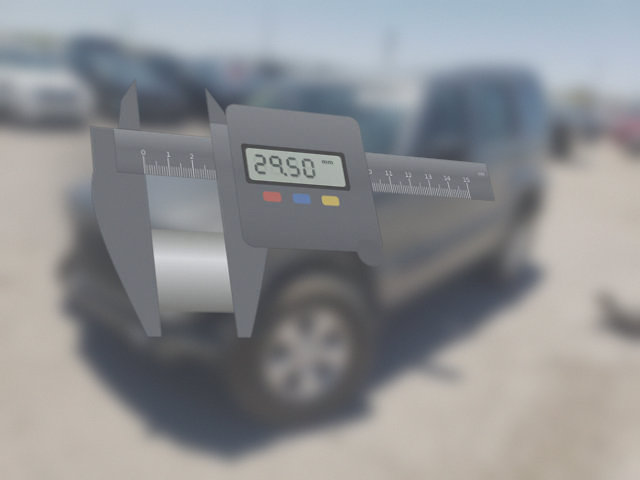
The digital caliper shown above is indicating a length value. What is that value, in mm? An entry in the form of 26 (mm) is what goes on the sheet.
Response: 29.50 (mm)
